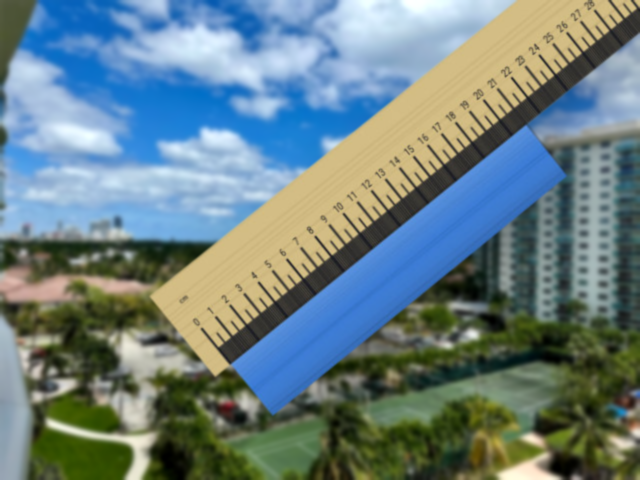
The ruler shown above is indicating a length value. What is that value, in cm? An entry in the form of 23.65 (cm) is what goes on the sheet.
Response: 21 (cm)
